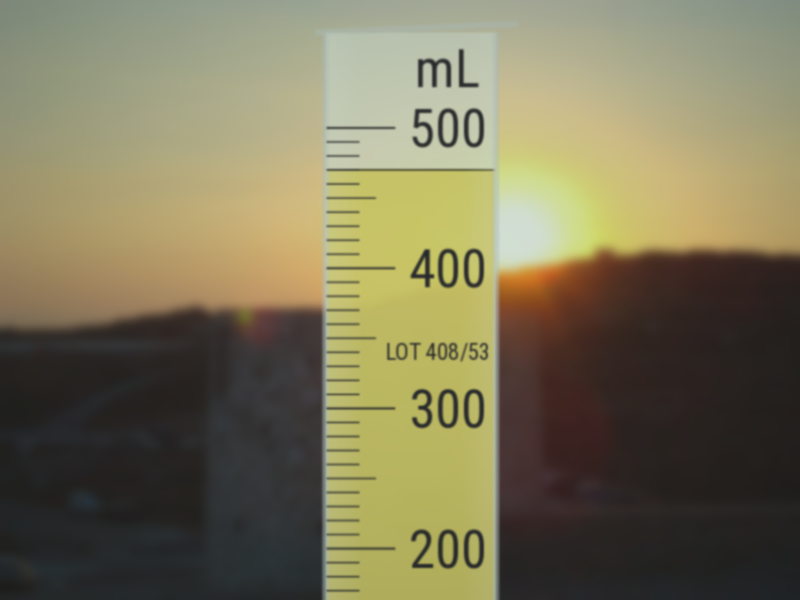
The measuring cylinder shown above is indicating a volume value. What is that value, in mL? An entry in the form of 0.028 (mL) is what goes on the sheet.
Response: 470 (mL)
